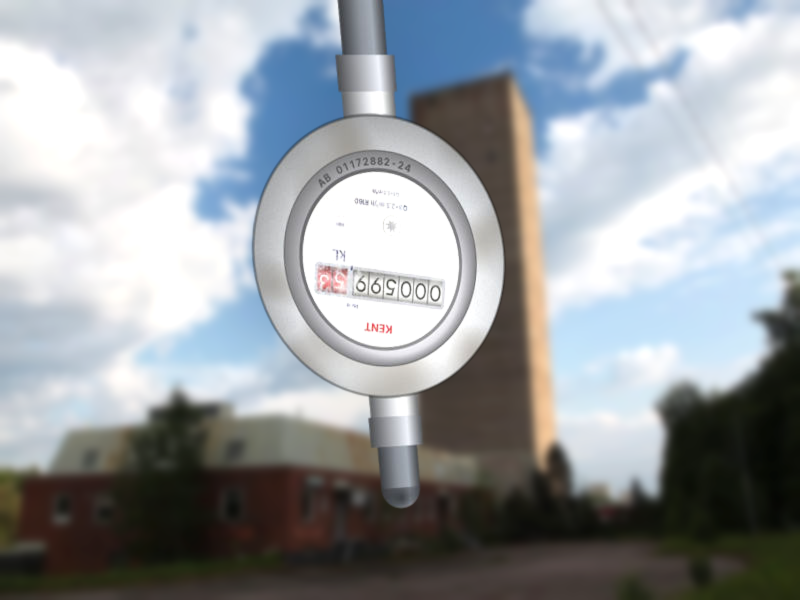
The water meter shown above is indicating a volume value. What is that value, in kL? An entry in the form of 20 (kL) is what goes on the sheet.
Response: 599.53 (kL)
